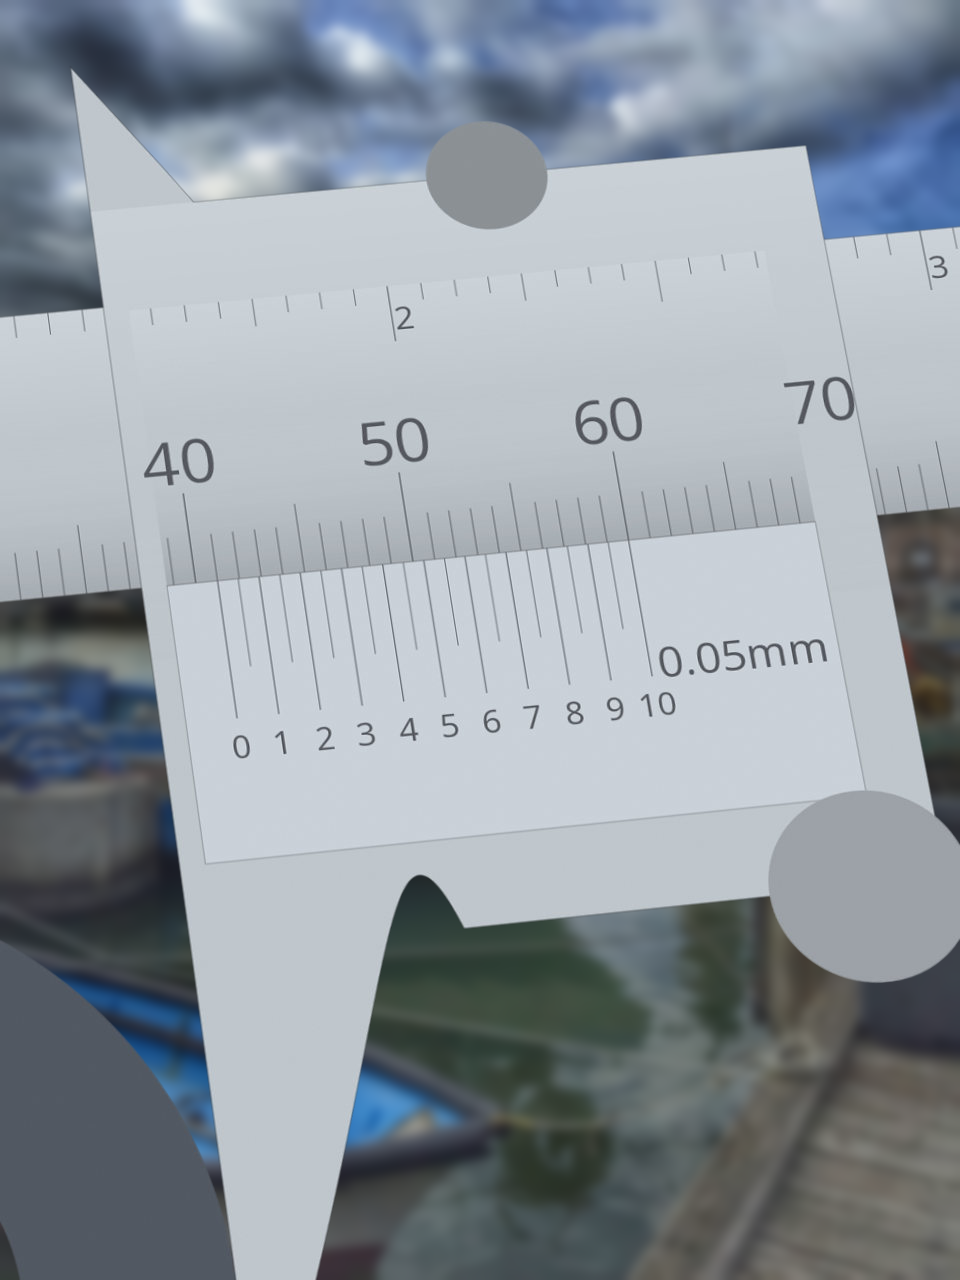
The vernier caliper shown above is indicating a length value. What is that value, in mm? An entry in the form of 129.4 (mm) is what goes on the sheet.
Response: 41.0 (mm)
